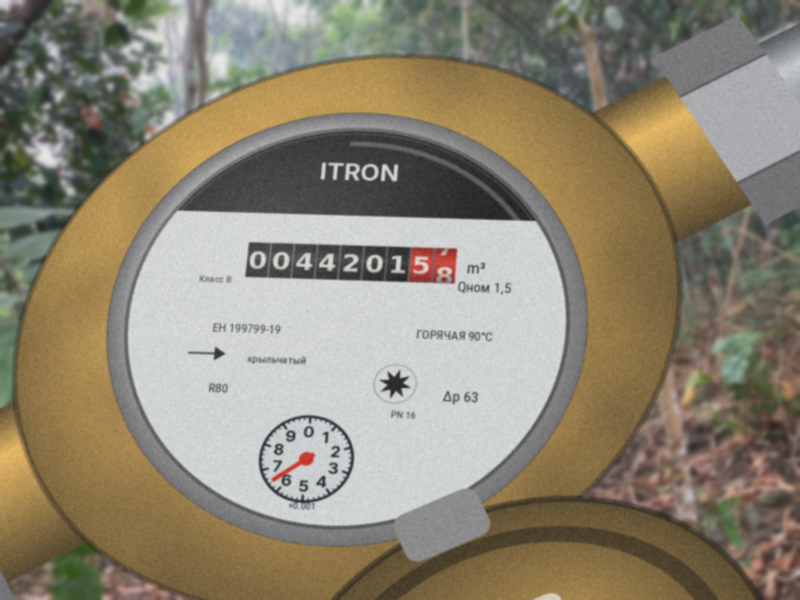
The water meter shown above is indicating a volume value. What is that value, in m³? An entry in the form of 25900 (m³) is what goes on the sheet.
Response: 44201.576 (m³)
